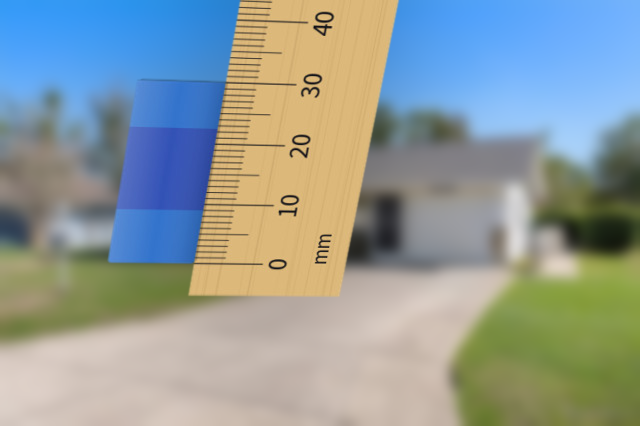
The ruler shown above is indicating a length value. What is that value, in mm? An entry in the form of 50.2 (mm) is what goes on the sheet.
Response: 30 (mm)
